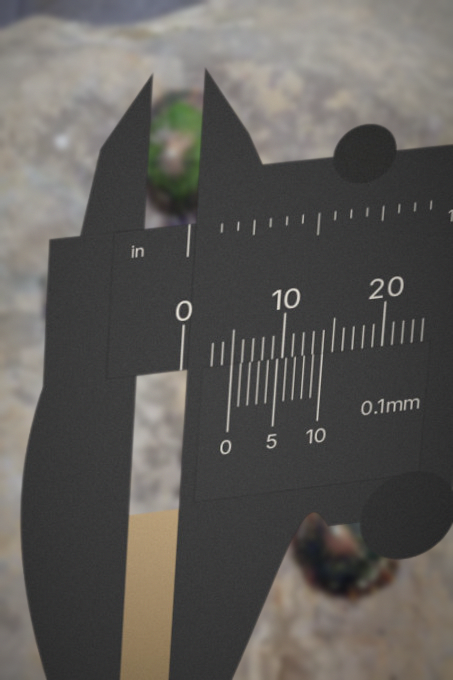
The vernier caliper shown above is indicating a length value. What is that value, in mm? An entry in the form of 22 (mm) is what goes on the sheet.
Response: 5.0 (mm)
